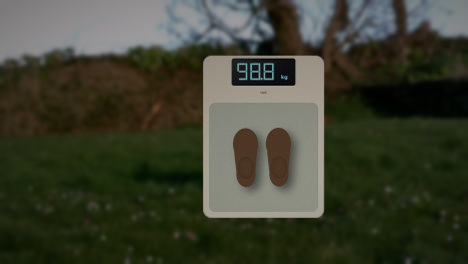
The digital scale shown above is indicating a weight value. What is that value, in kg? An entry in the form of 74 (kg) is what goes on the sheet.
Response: 98.8 (kg)
